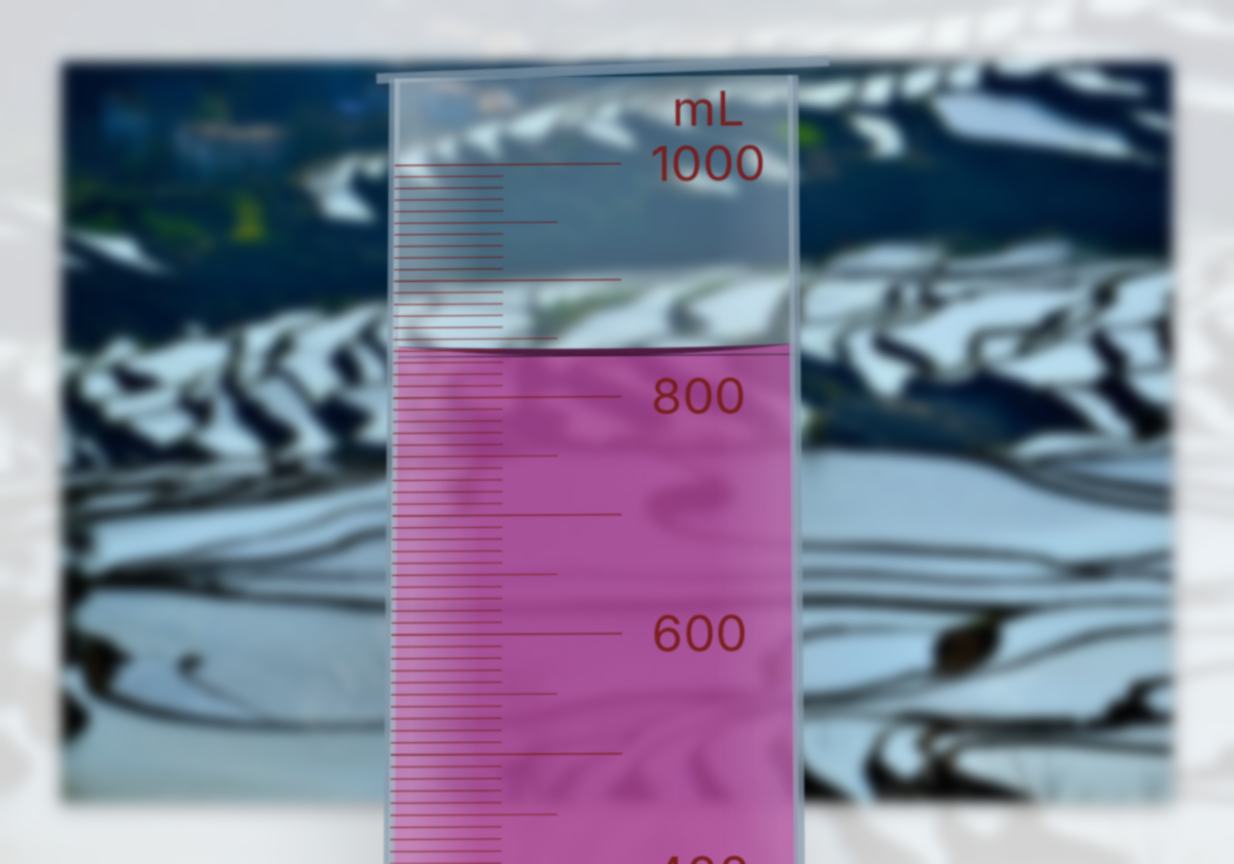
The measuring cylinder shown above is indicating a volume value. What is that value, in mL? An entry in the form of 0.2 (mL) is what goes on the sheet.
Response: 835 (mL)
